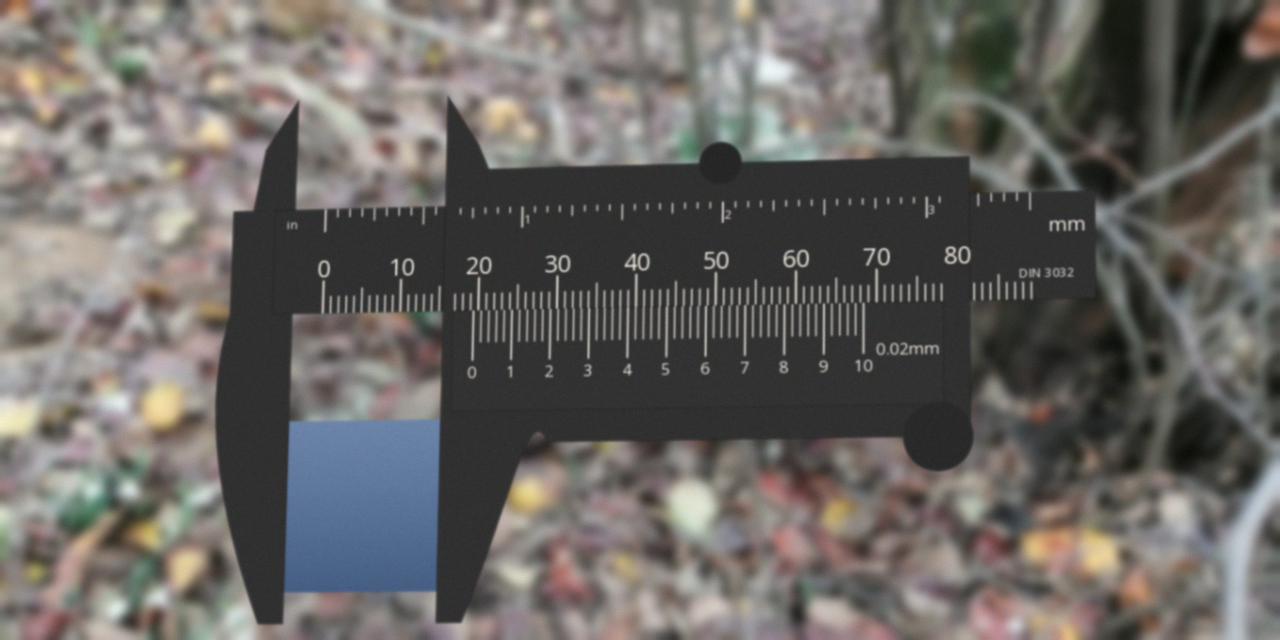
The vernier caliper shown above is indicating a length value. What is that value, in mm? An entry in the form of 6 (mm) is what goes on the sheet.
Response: 19.4 (mm)
